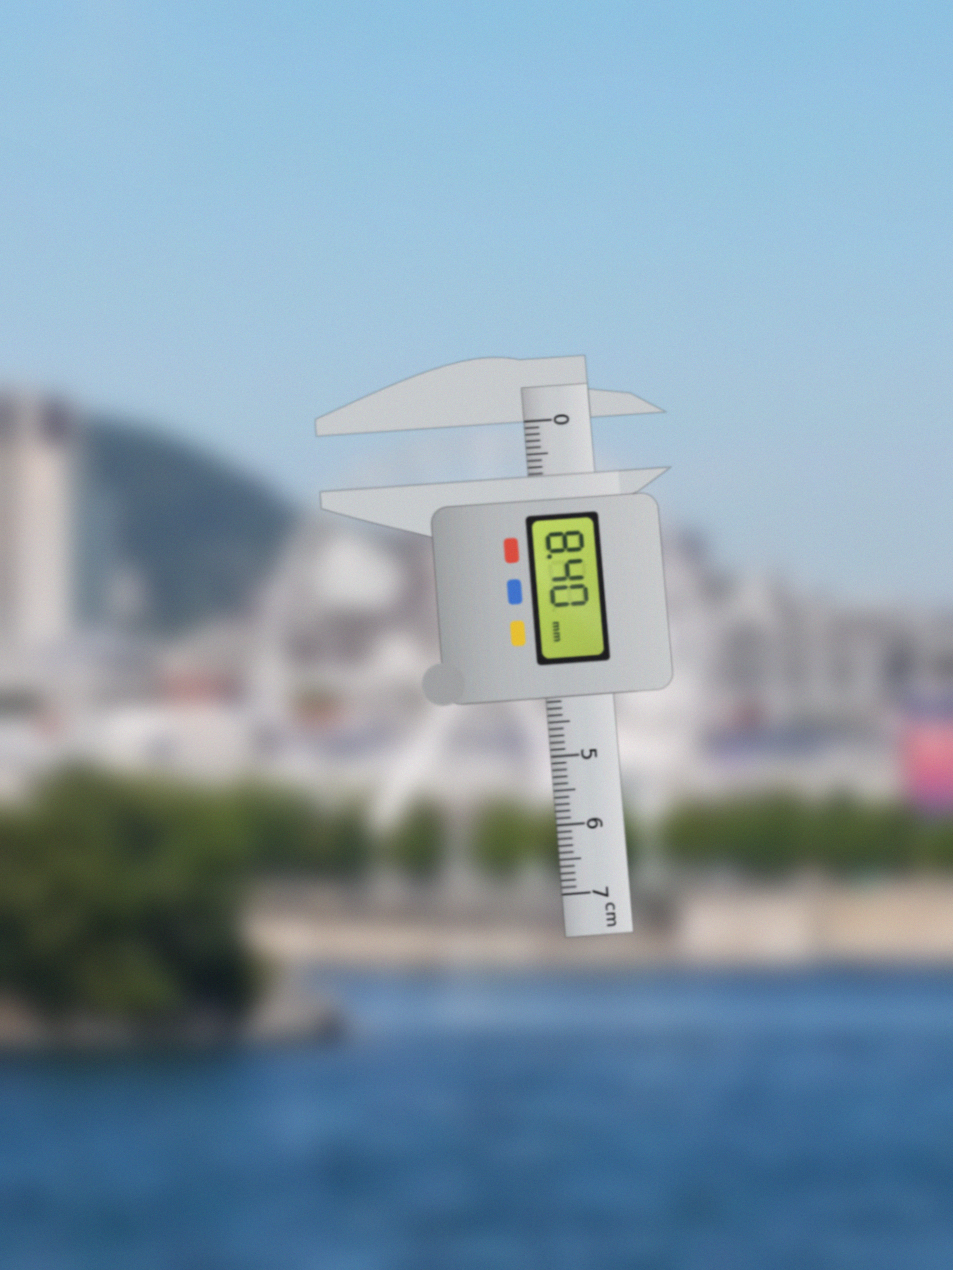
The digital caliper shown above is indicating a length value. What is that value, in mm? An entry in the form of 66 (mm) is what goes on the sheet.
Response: 8.40 (mm)
